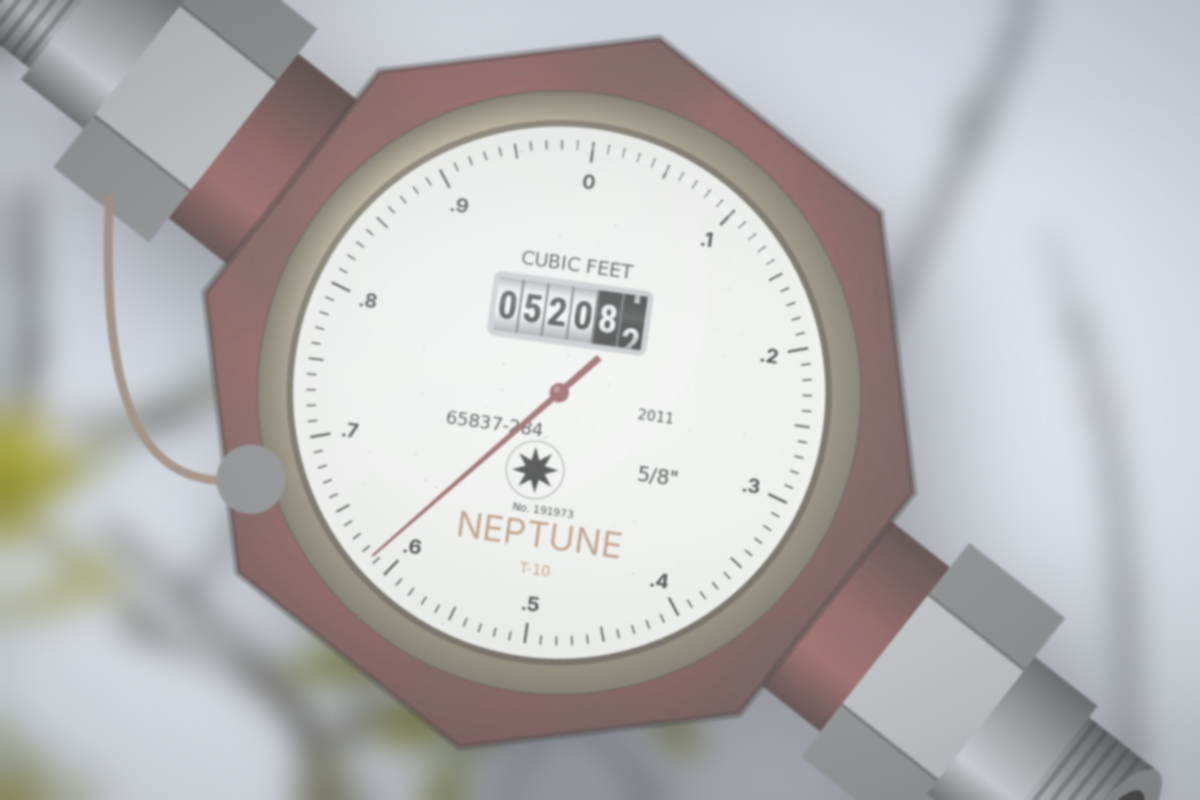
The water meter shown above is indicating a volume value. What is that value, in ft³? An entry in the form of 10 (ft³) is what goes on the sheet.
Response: 52081.61 (ft³)
